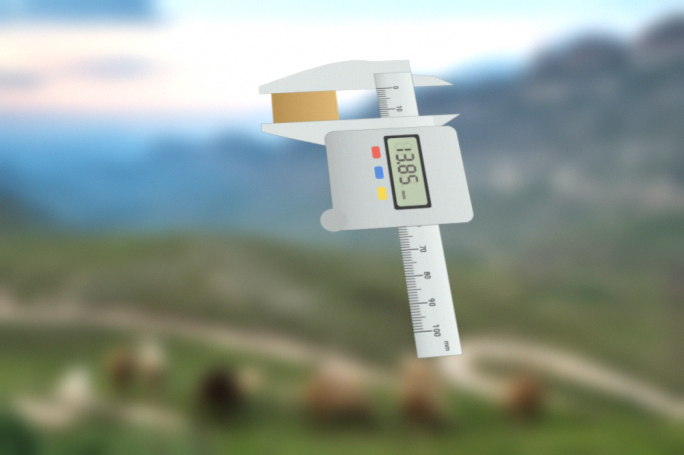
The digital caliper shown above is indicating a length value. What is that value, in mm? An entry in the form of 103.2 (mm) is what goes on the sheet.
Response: 13.85 (mm)
